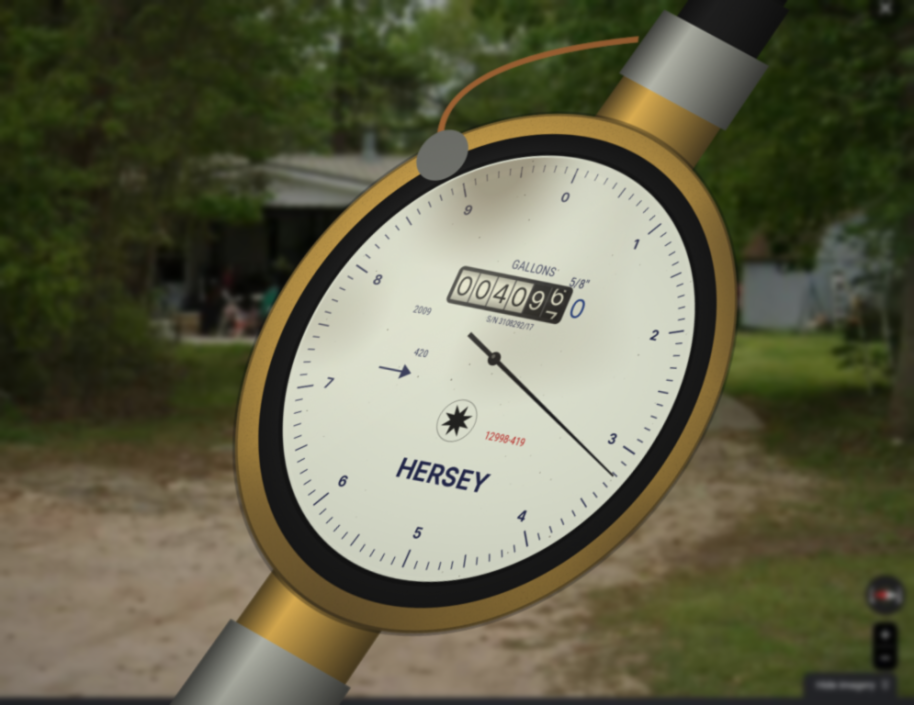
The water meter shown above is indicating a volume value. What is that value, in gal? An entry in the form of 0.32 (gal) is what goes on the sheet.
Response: 40963.2 (gal)
